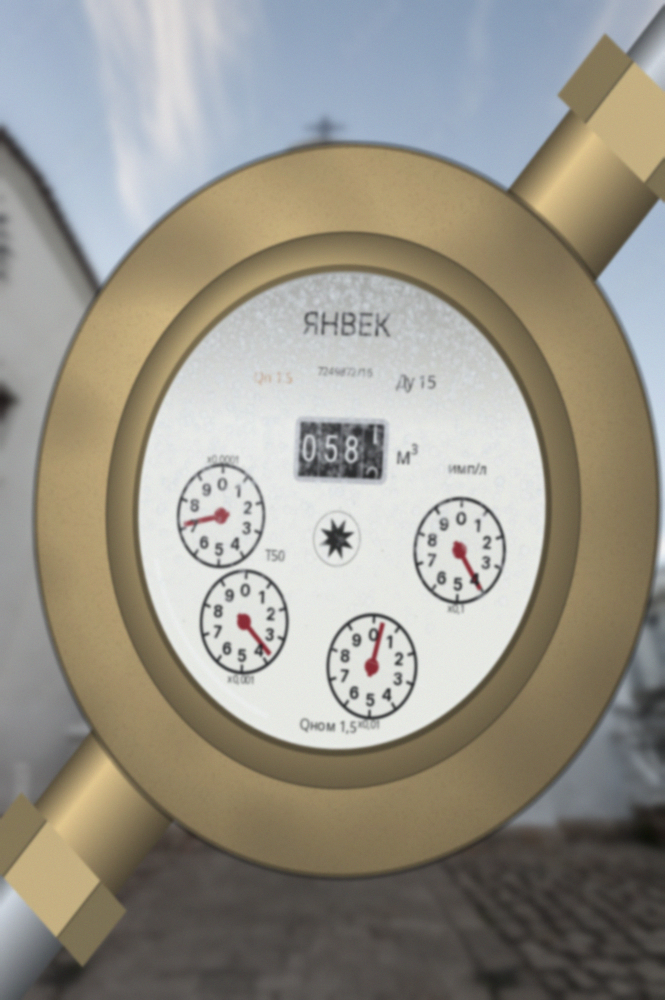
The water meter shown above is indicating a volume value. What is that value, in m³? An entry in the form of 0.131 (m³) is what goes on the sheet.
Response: 581.4037 (m³)
